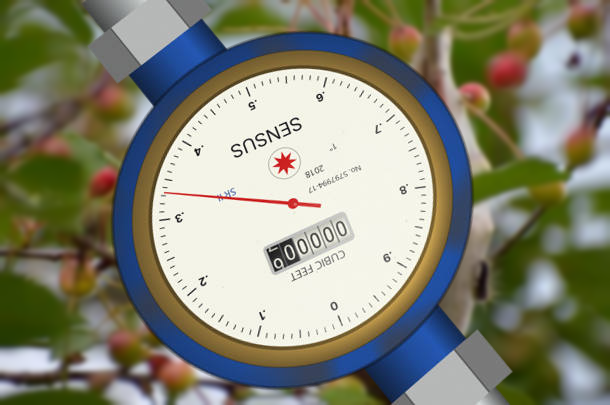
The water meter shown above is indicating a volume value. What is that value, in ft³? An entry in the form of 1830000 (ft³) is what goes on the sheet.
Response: 6.33 (ft³)
